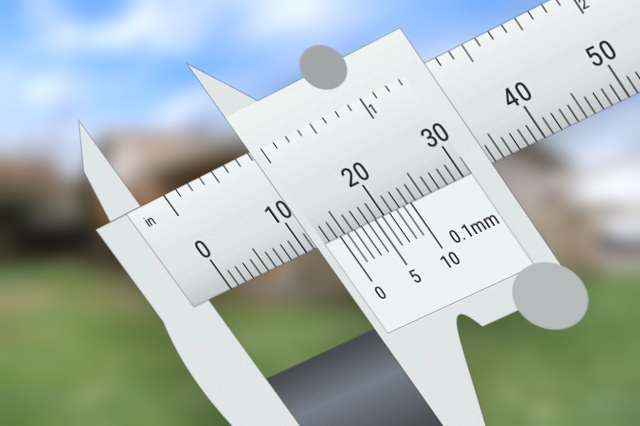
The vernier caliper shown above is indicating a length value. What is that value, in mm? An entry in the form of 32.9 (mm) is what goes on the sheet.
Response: 14.4 (mm)
